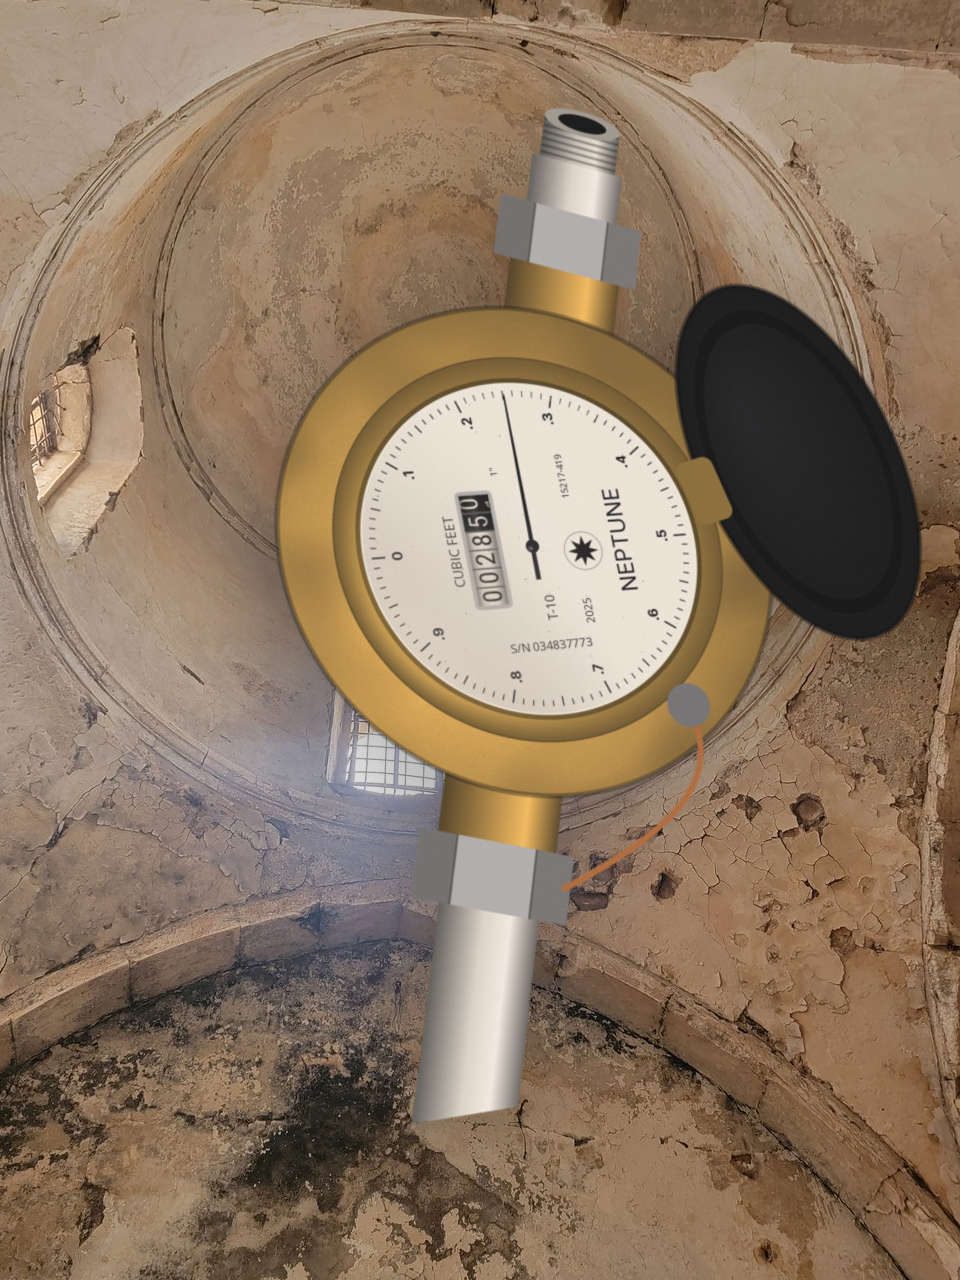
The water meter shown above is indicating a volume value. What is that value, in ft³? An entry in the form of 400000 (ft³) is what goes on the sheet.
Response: 2850.25 (ft³)
